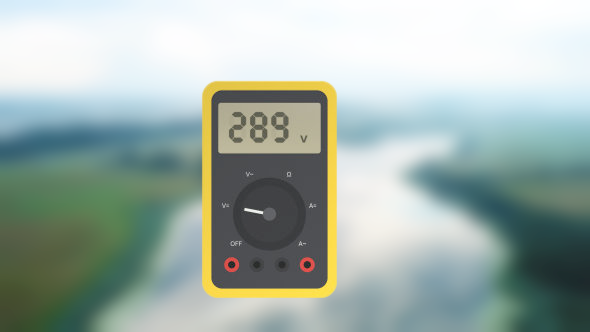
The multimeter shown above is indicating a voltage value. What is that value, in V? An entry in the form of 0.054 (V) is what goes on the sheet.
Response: 289 (V)
